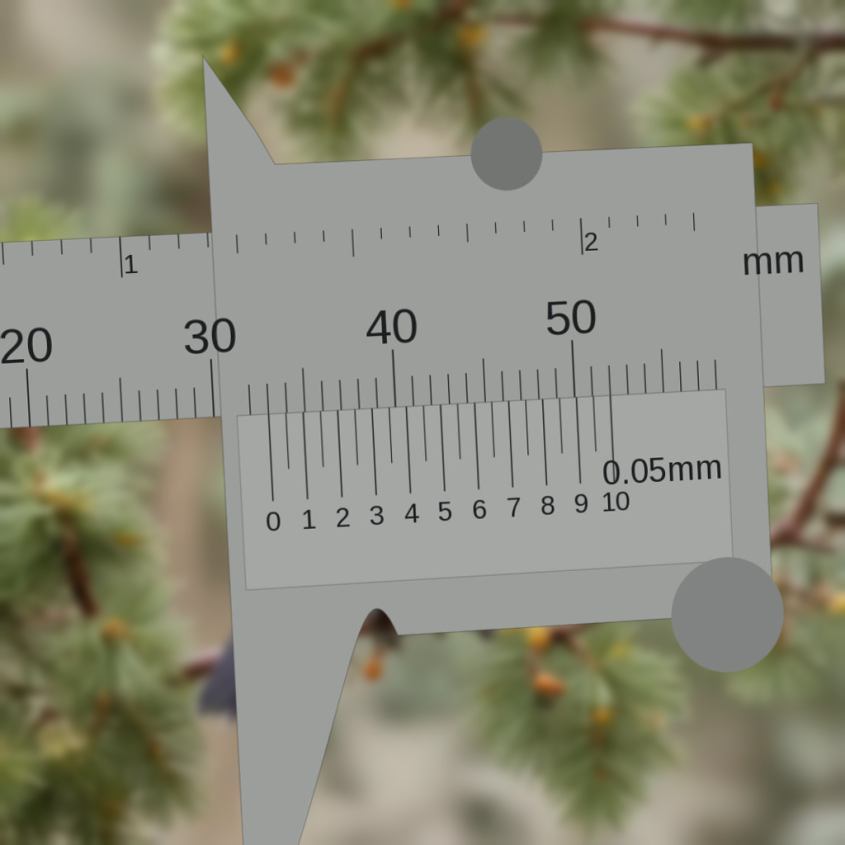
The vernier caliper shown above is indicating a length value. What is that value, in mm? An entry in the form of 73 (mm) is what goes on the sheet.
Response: 33.0 (mm)
